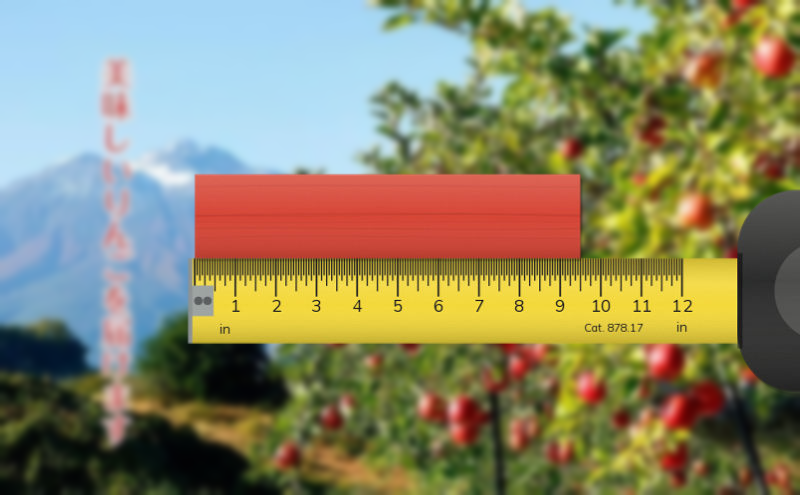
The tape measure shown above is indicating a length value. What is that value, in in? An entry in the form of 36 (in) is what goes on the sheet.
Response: 9.5 (in)
